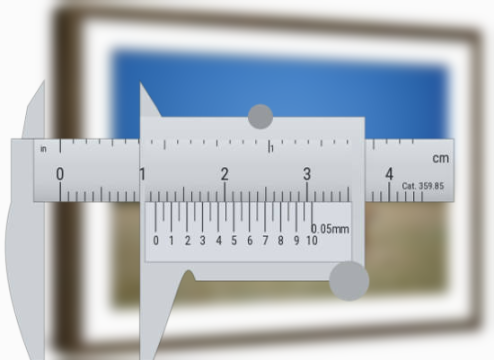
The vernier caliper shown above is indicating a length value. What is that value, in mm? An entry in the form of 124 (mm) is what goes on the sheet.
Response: 11.6 (mm)
